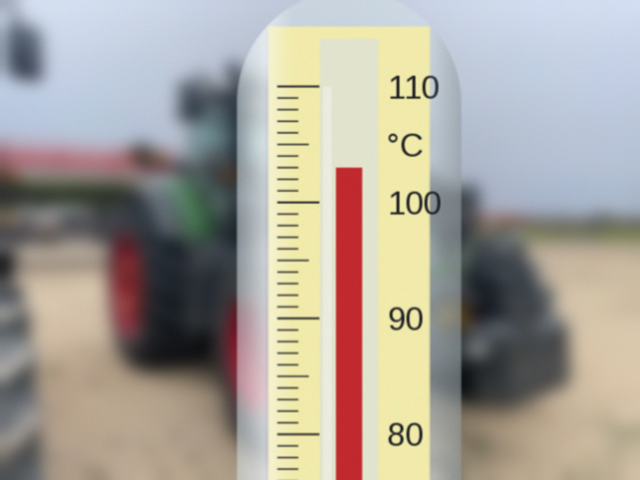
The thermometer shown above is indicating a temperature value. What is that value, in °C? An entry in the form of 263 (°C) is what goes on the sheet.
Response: 103 (°C)
